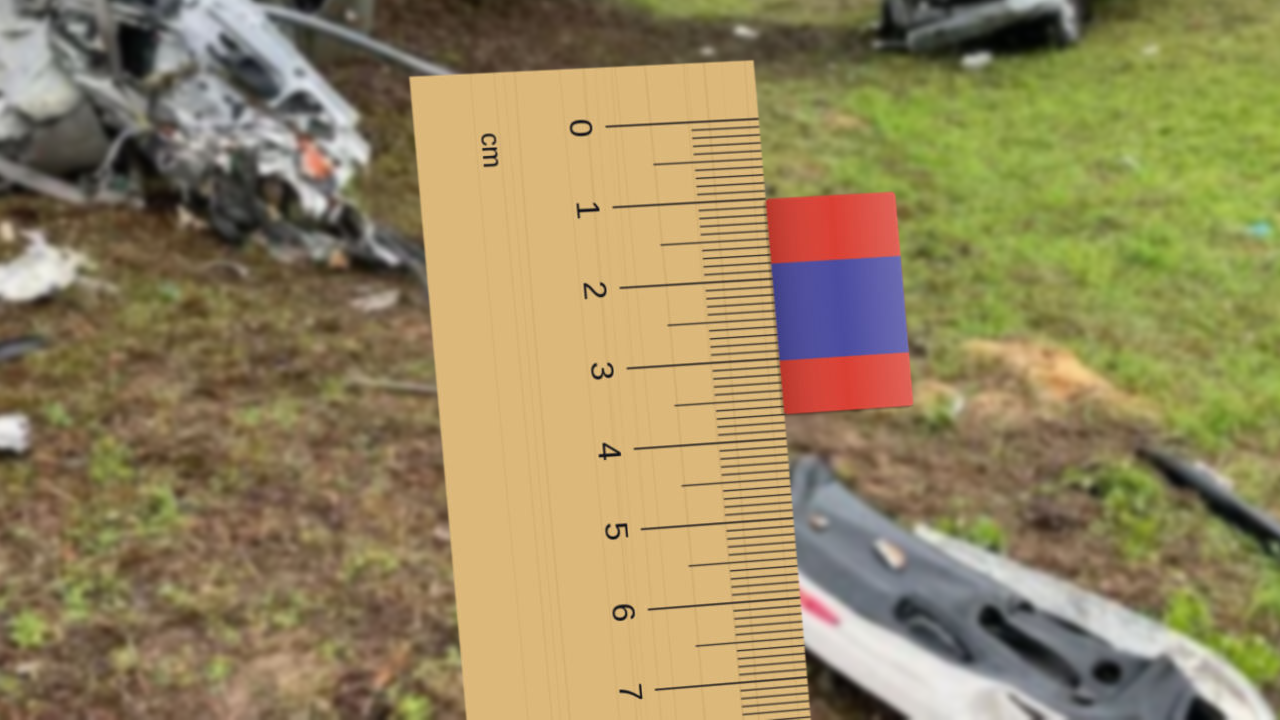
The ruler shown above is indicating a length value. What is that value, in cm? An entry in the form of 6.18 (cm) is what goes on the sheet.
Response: 2.7 (cm)
